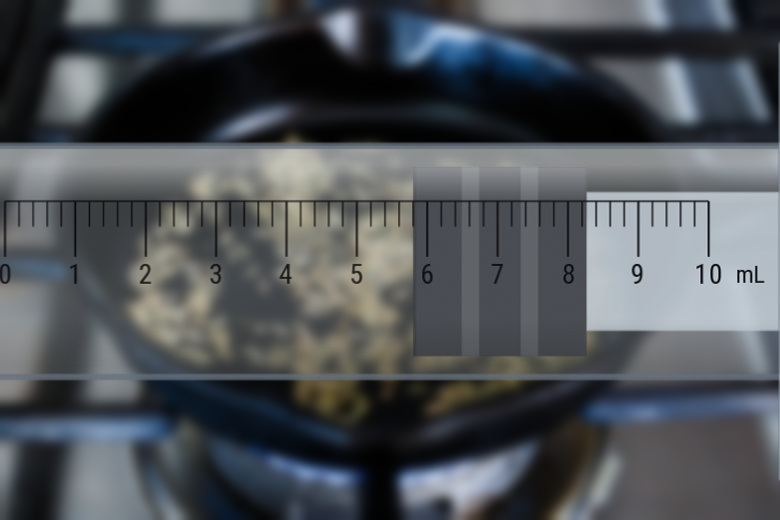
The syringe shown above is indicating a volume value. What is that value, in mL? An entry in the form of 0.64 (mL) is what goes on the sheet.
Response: 5.8 (mL)
